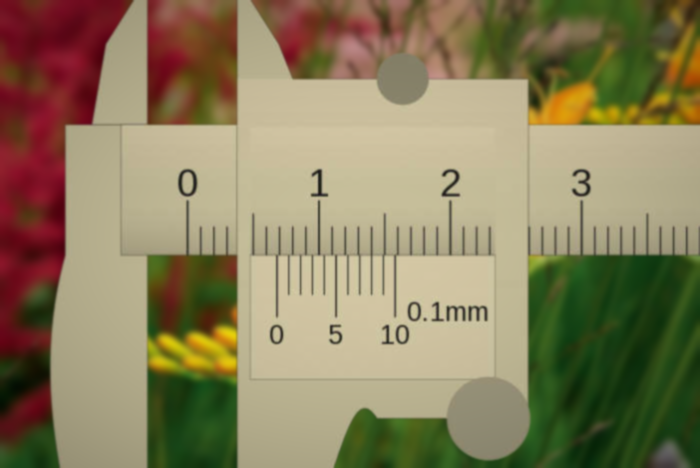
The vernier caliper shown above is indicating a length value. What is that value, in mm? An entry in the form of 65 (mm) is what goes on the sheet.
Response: 6.8 (mm)
